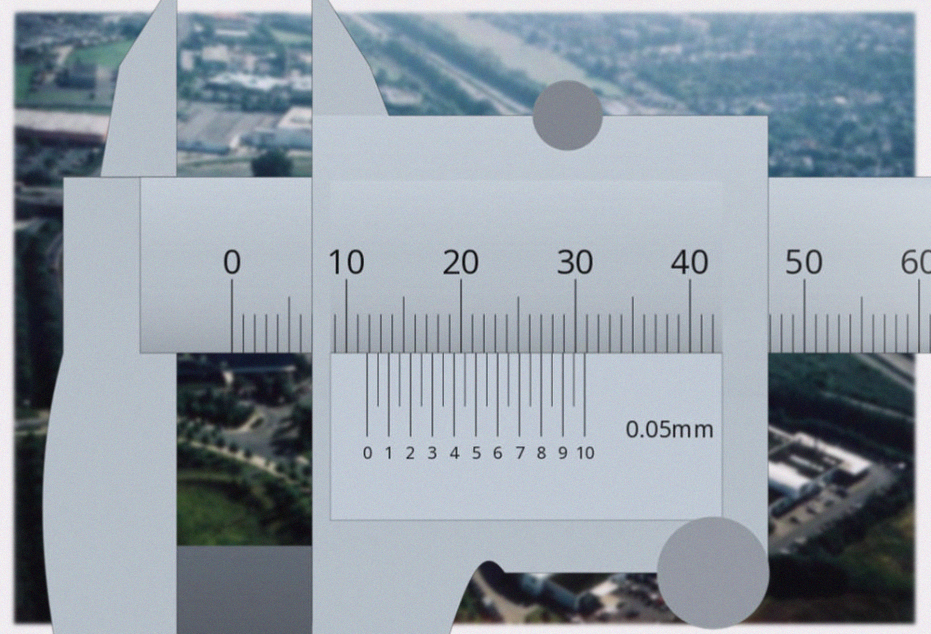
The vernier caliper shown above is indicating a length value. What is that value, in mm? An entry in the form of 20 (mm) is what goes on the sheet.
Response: 11.8 (mm)
